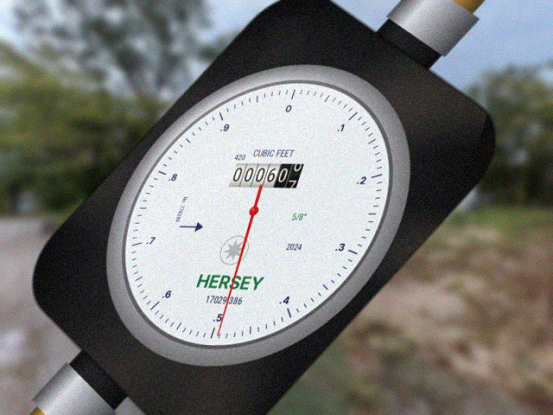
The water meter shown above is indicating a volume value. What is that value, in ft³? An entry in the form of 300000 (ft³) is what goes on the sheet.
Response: 606.49 (ft³)
